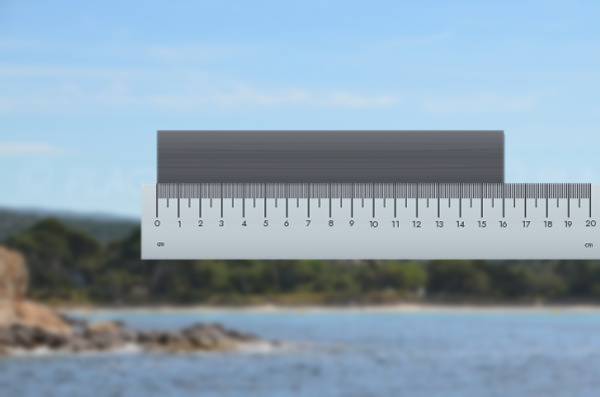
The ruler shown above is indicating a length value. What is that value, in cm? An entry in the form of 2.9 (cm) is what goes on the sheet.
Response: 16 (cm)
